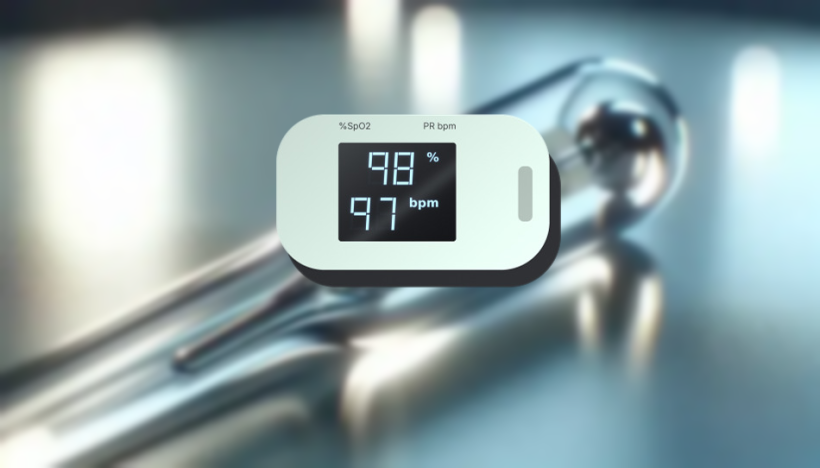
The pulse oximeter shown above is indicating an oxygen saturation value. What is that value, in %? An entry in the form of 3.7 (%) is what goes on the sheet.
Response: 98 (%)
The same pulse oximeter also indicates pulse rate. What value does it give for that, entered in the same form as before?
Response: 97 (bpm)
